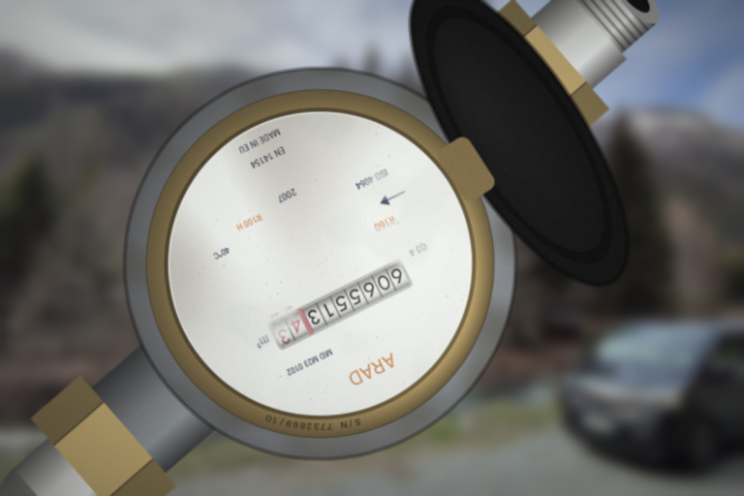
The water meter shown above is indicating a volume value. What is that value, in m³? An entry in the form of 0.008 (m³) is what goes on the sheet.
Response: 6065513.43 (m³)
